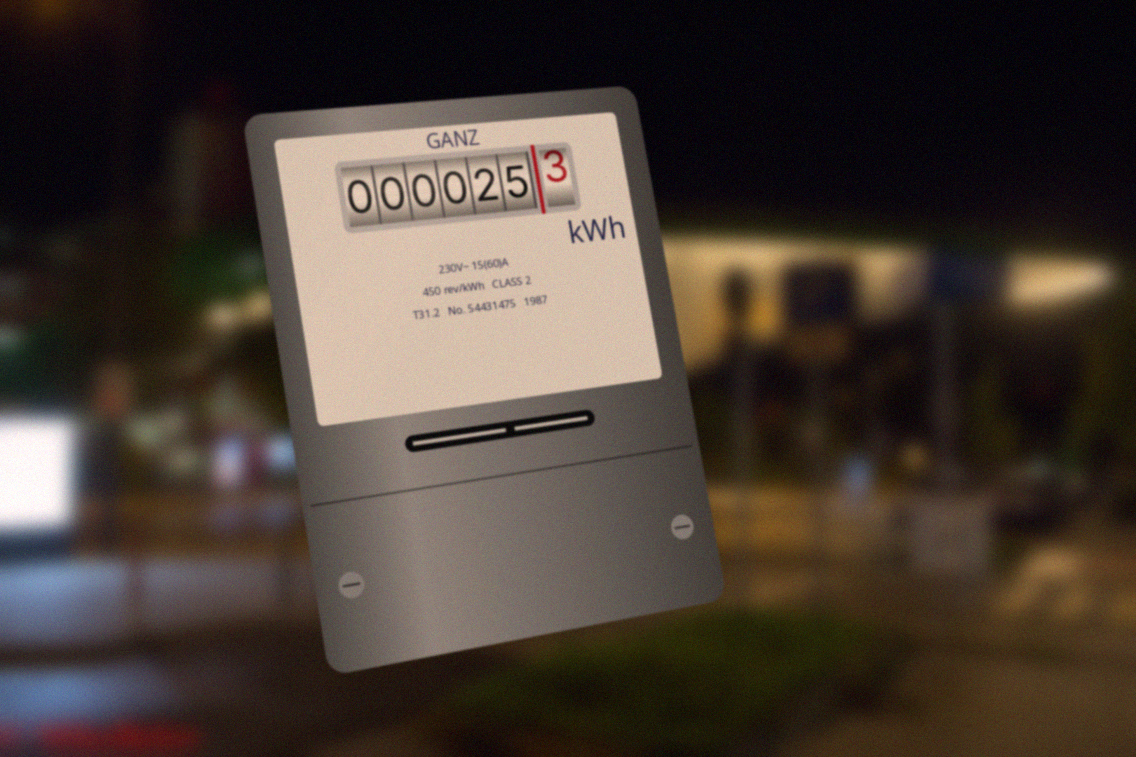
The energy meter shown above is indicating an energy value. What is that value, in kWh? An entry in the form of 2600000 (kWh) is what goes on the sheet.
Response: 25.3 (kWh)
